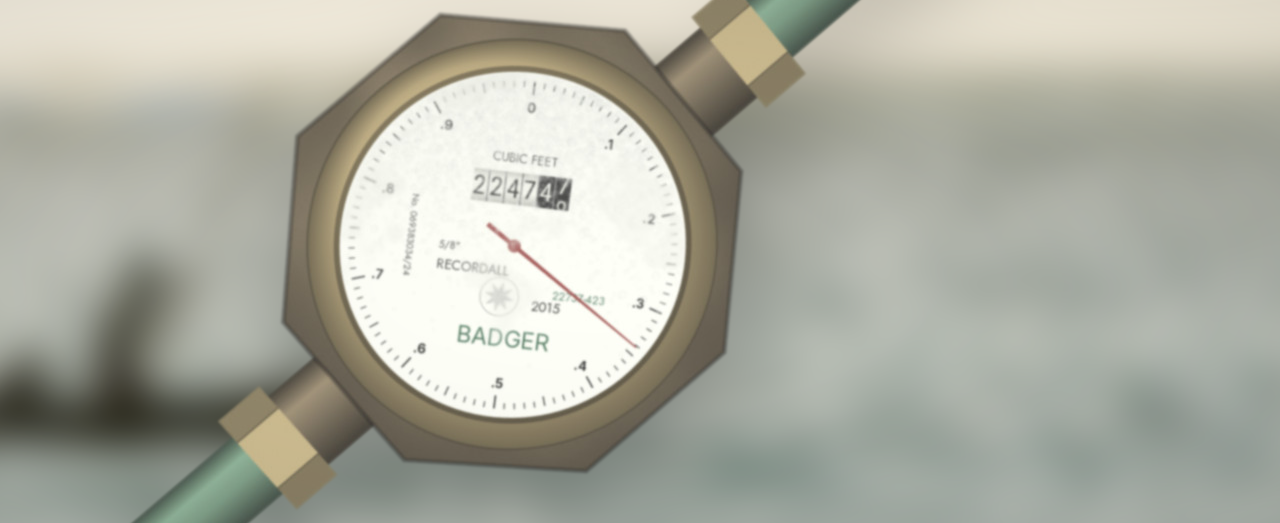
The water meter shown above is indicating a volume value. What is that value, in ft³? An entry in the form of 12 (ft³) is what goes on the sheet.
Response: 224747.34 (ft³)
